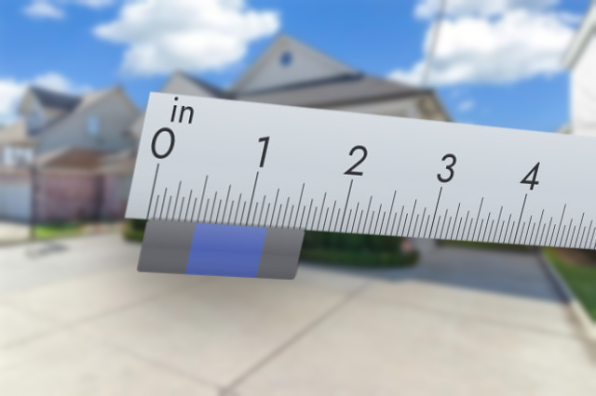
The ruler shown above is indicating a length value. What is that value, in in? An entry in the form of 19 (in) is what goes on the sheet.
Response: 1.625 (in)
